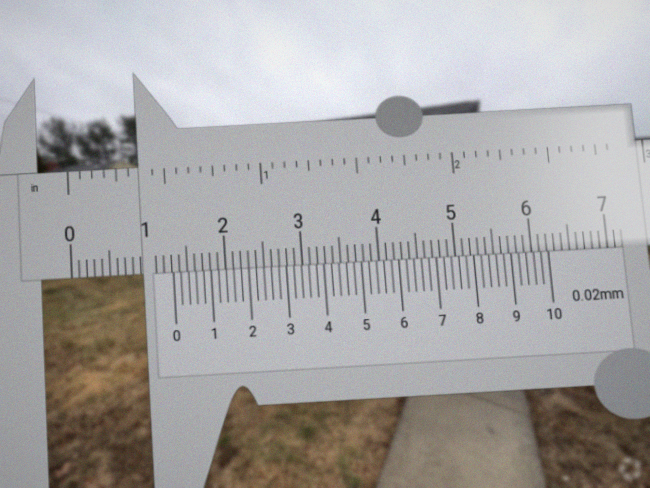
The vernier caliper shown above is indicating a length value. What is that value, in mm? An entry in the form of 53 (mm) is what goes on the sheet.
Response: 13.2 (mm)
